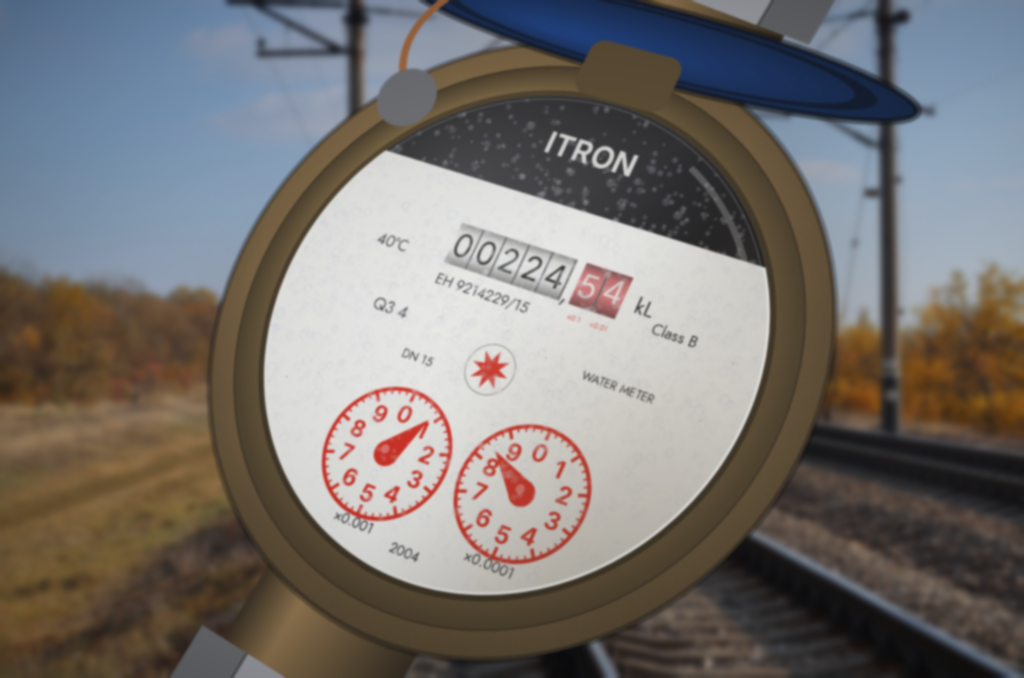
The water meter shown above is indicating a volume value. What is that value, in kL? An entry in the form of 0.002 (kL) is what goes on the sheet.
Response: 224.5408 (kL)
